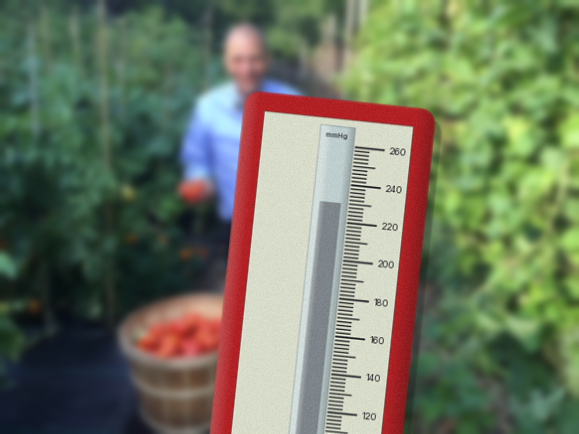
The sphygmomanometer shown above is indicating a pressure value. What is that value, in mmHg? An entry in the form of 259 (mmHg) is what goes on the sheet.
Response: 230 (mmHg)
